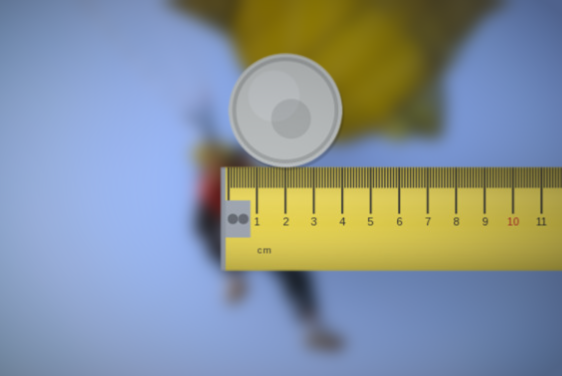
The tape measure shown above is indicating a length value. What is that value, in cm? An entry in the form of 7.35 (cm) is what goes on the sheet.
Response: 4 (cm)
